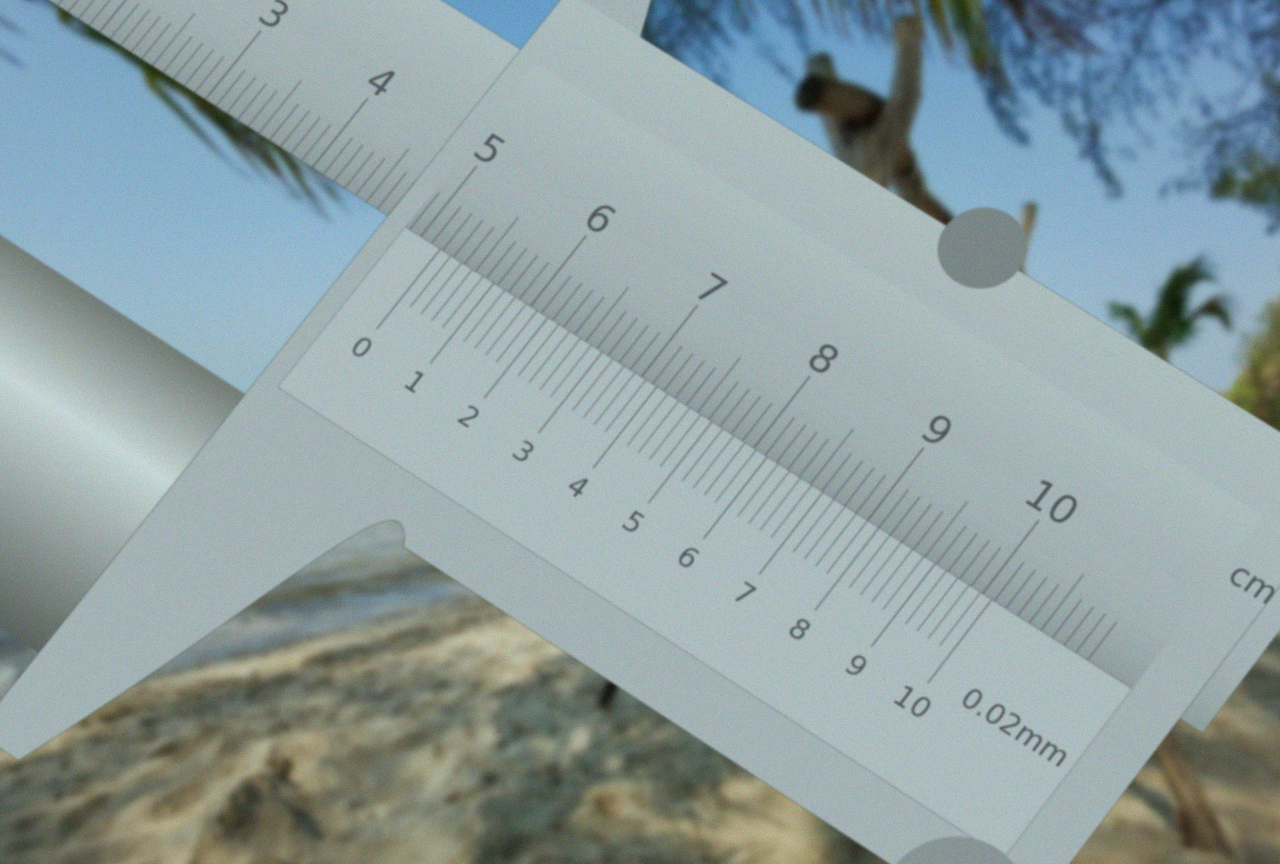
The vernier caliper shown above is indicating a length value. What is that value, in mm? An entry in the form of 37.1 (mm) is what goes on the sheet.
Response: 51.8 (mm)
